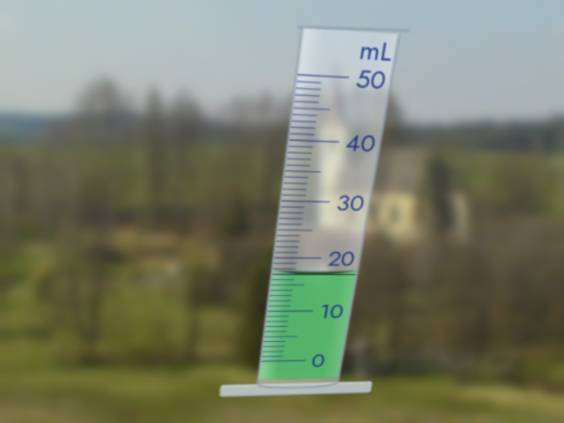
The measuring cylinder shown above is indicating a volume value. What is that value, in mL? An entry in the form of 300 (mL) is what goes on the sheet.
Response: 17 (mL)
